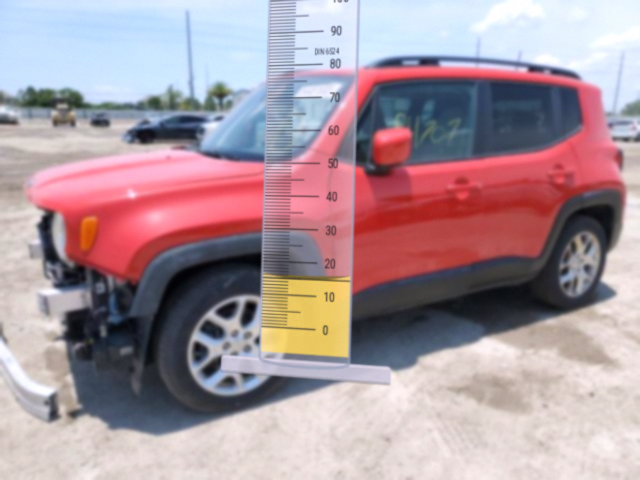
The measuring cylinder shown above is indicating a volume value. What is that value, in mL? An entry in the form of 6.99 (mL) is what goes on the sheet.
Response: 15 (mL)
